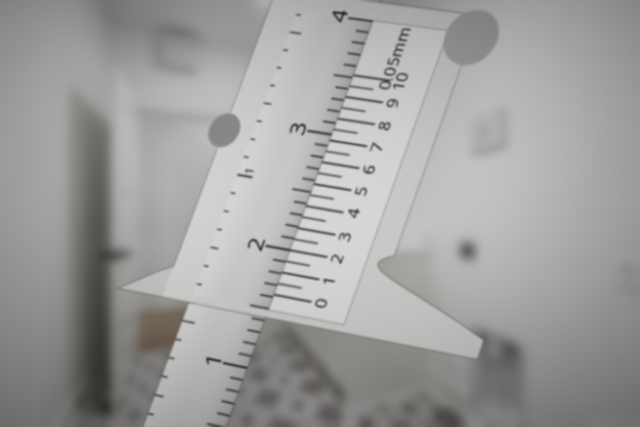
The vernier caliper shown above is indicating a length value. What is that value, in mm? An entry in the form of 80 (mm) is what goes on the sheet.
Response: 16.2 (mm)
